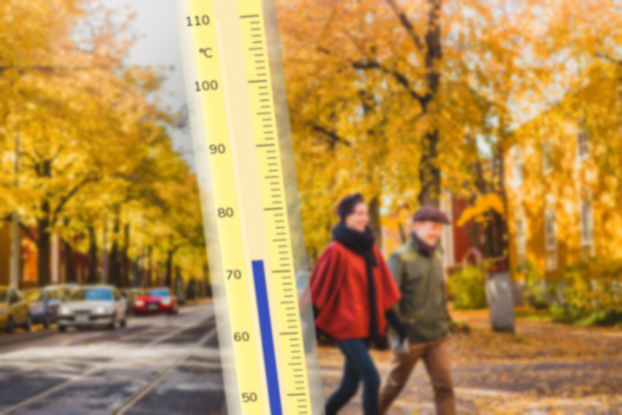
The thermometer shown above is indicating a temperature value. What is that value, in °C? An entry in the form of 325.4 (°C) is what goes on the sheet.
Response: 72 (°C)
